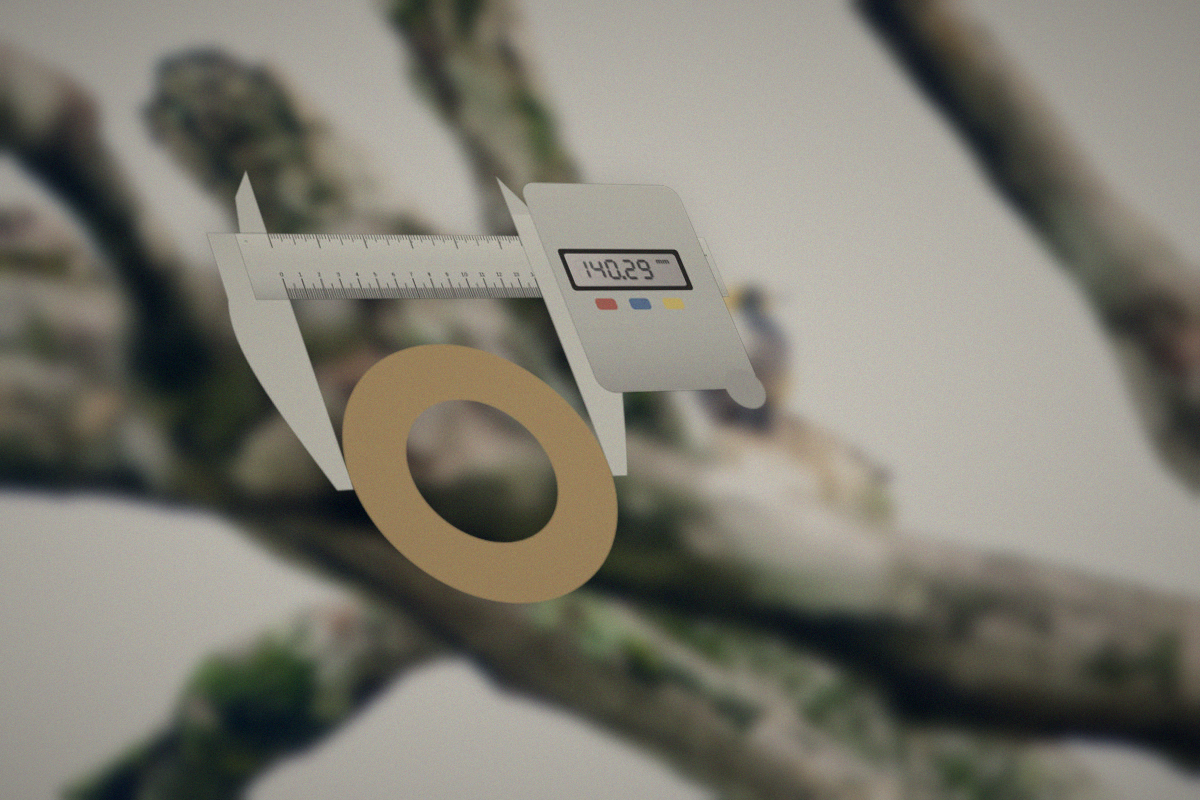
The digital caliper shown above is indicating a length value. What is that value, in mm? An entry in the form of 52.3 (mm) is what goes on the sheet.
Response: 140.29 (mm)
